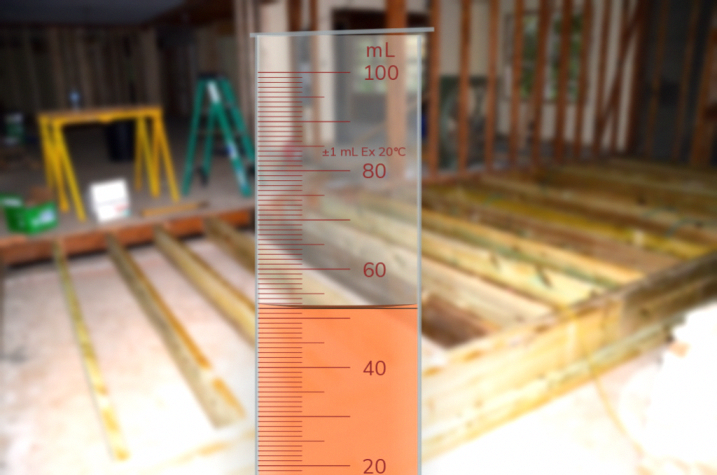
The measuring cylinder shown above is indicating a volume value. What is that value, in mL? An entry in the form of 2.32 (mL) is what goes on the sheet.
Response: 52 (mL)
